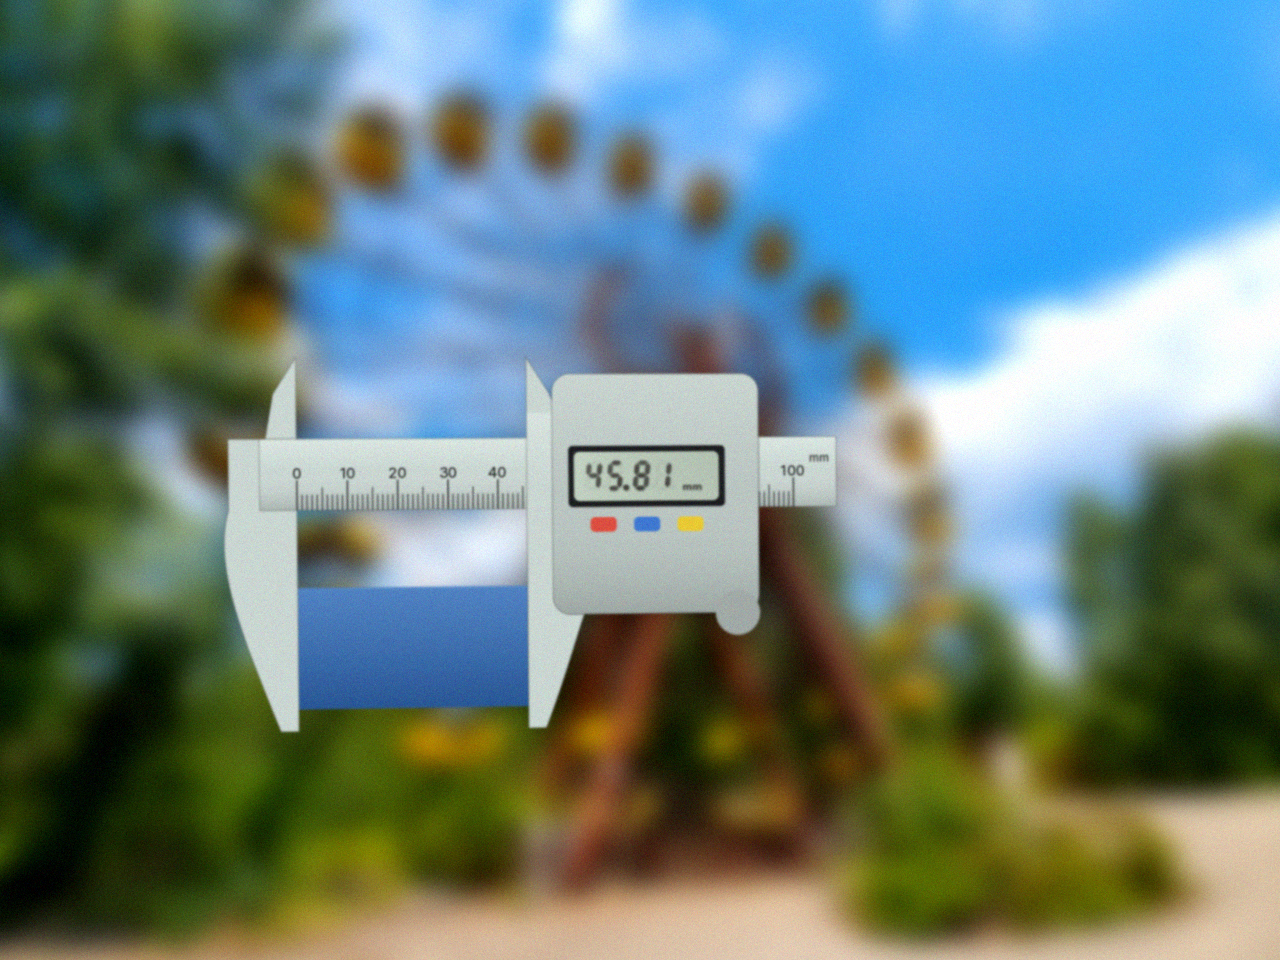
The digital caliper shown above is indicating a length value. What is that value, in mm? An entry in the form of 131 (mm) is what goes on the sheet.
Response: 45.81 (mm)
